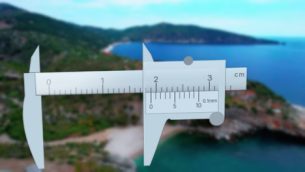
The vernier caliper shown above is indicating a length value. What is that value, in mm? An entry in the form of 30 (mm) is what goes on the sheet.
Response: 19.0 (mm)
